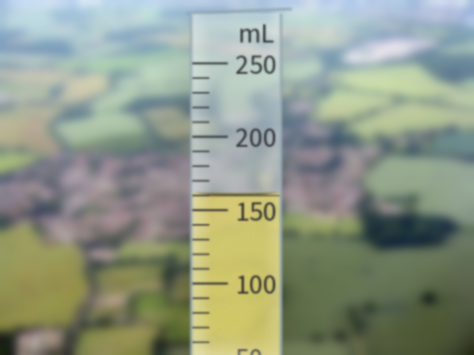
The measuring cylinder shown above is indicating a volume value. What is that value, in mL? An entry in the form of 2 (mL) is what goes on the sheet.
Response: 160 (mL)
